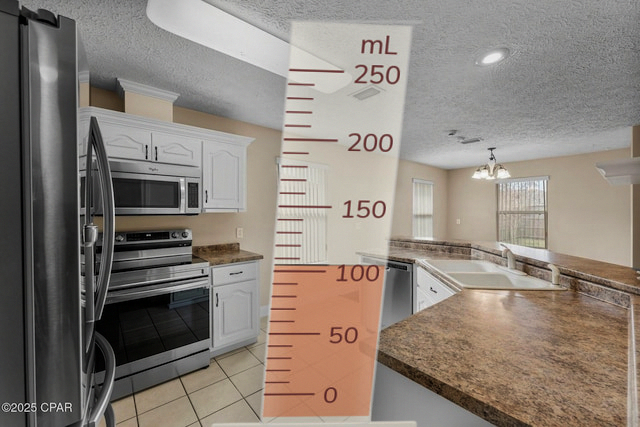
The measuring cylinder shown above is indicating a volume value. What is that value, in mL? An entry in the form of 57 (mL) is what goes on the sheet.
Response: 105 (mL)
